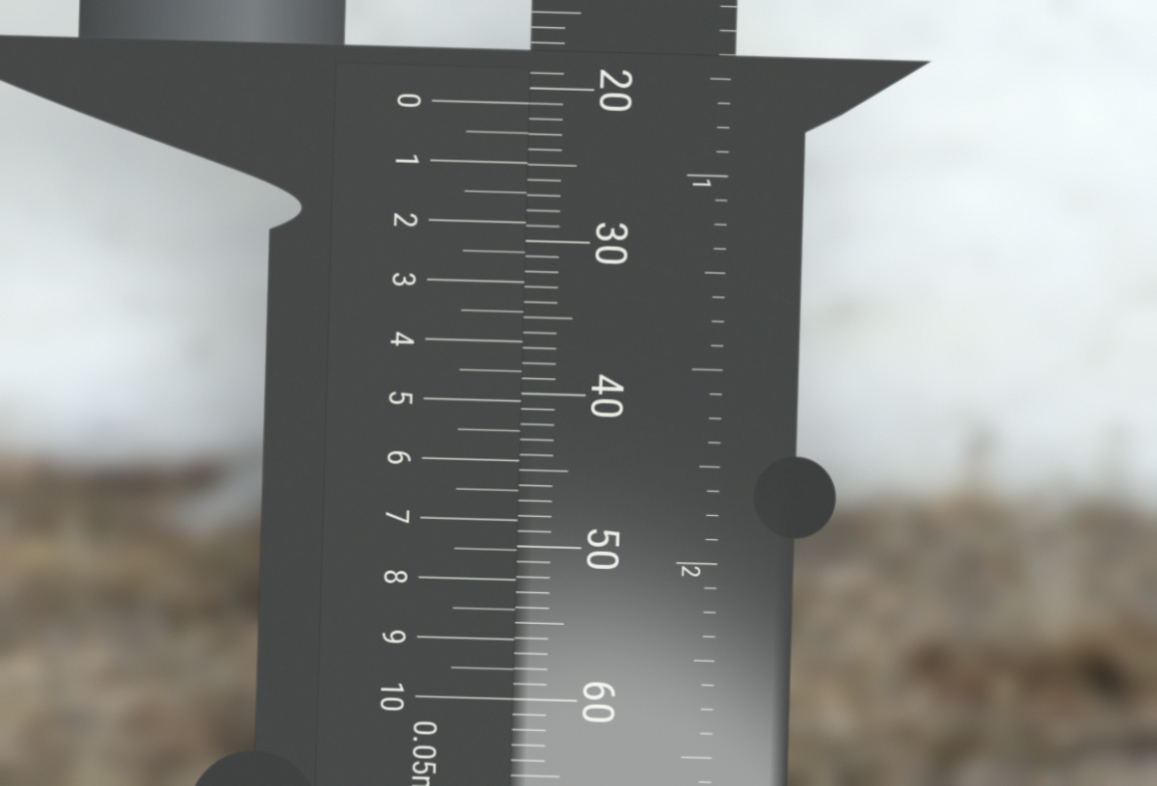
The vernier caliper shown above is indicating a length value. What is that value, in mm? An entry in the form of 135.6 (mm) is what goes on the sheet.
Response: 21.0 (mm)
